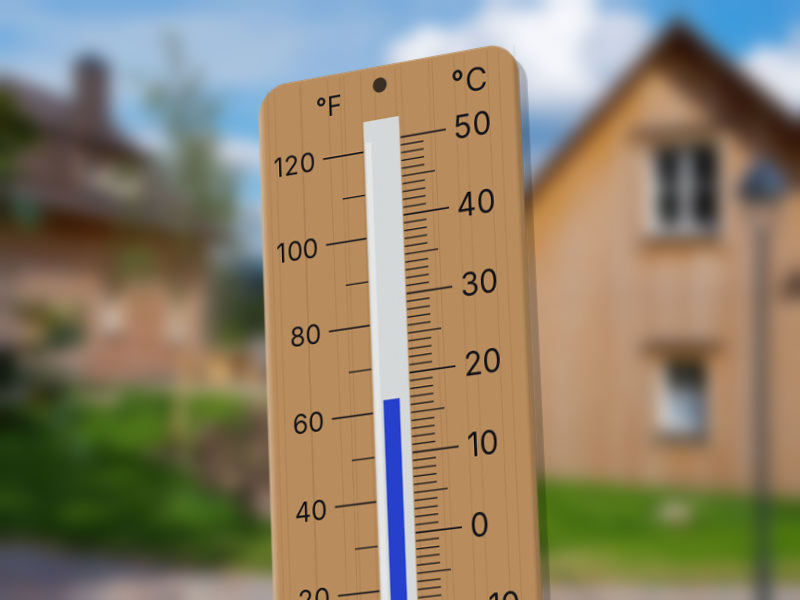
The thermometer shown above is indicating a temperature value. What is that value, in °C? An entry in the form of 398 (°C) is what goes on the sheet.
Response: 17 (°C)
